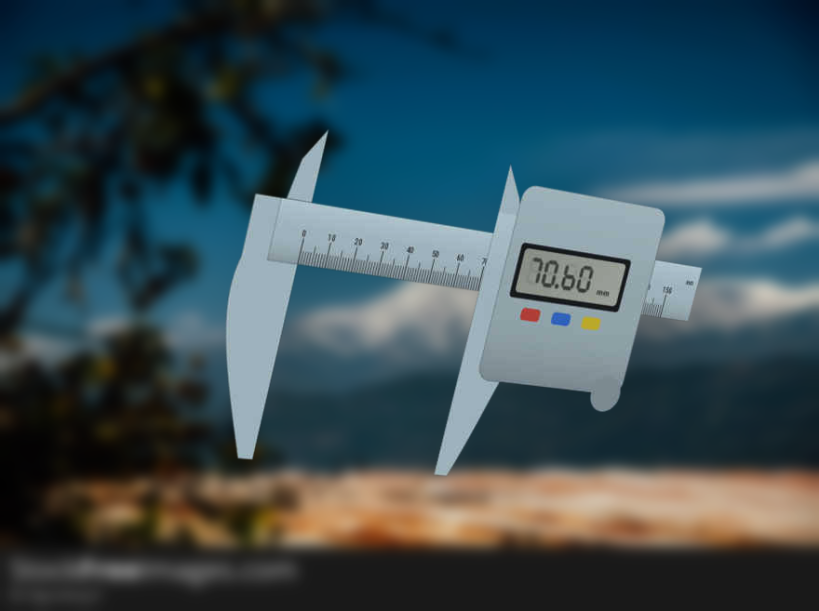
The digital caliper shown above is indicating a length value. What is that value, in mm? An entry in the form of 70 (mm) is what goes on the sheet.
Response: 70.60 (mm)
